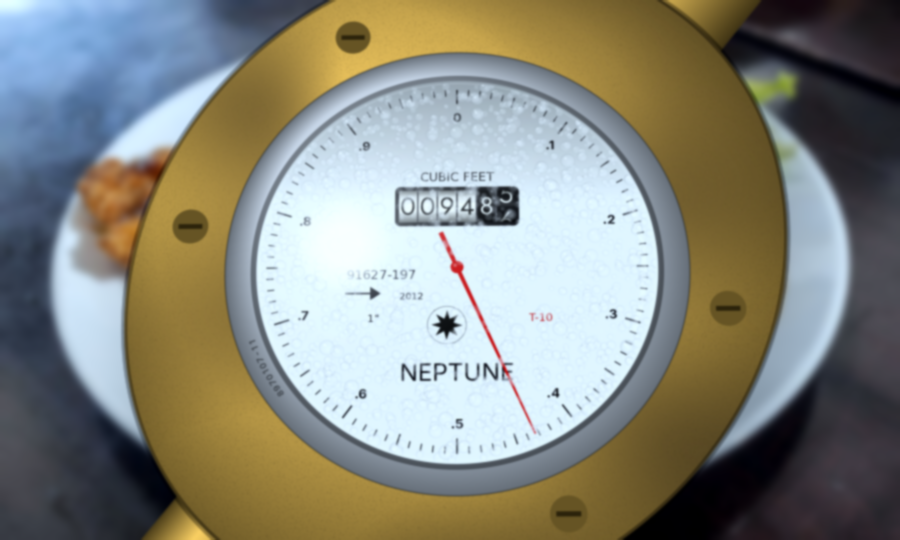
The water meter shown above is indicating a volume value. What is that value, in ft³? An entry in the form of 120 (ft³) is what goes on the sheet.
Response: 9485.43 (ft³)
